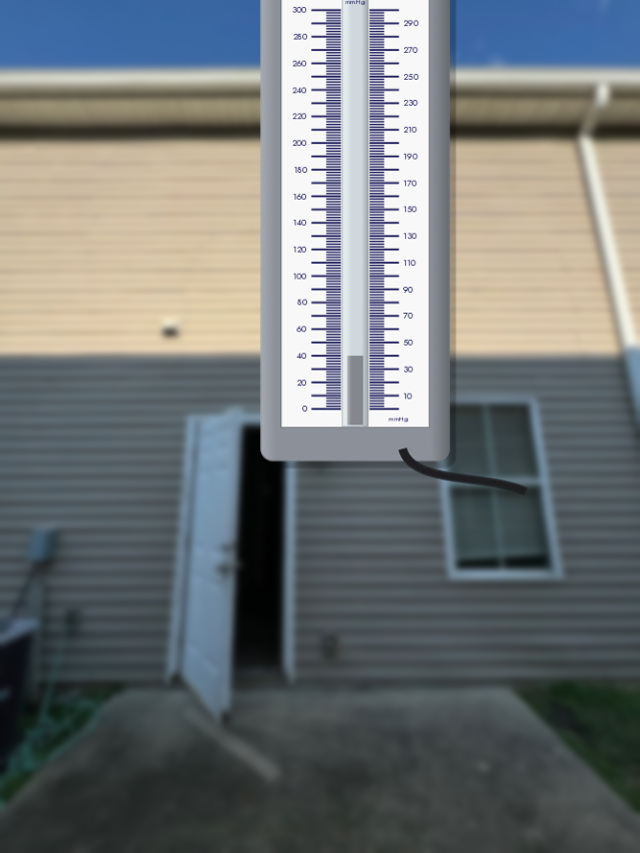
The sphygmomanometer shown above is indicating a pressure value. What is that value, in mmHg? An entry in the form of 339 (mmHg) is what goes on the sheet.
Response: 40 (mmHg)
